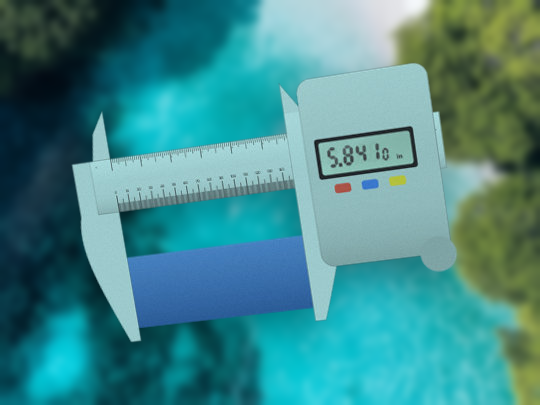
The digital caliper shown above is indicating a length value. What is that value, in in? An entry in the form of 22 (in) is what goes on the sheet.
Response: 5.8410 (in)
